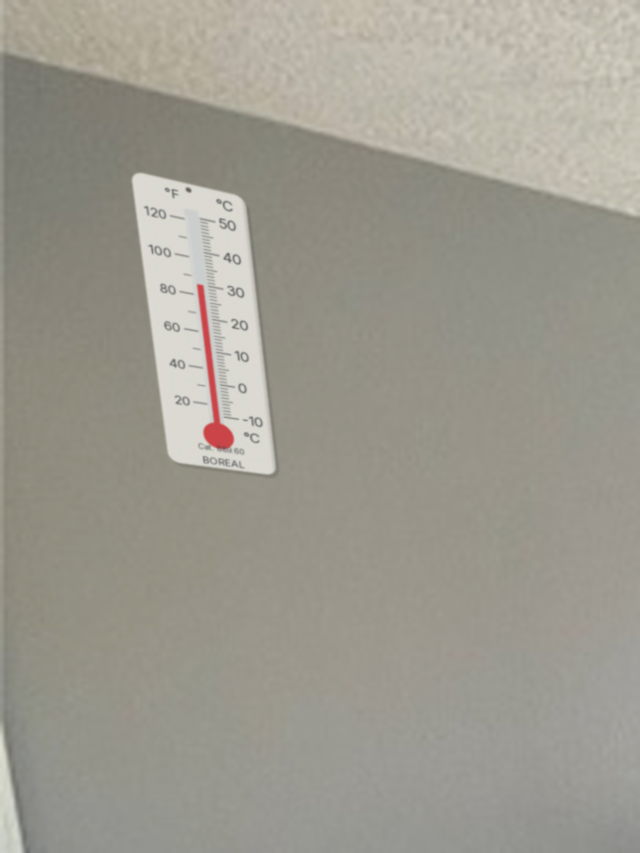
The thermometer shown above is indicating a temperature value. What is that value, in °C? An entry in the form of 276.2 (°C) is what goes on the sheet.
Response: 30 (°C)
